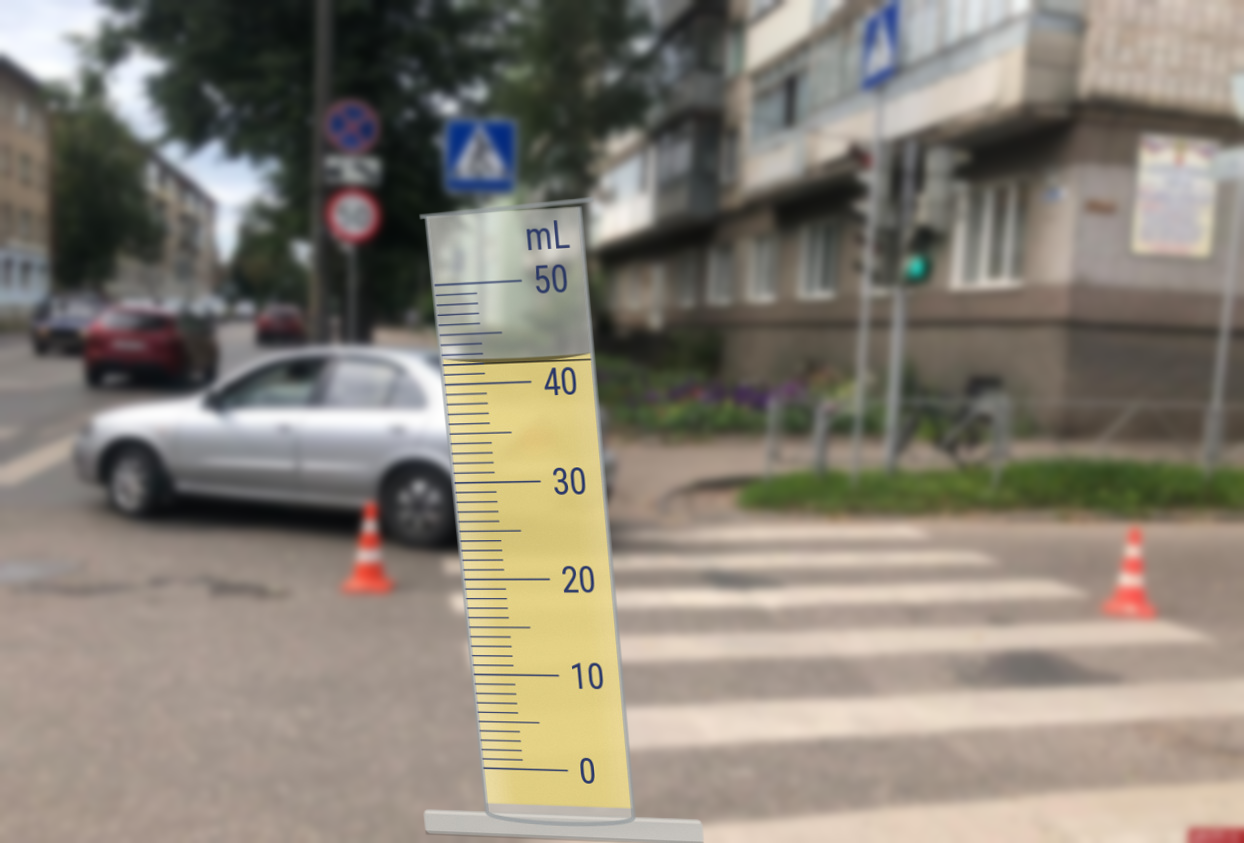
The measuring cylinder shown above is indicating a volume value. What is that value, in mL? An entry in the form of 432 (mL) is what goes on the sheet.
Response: 42 (mL)
